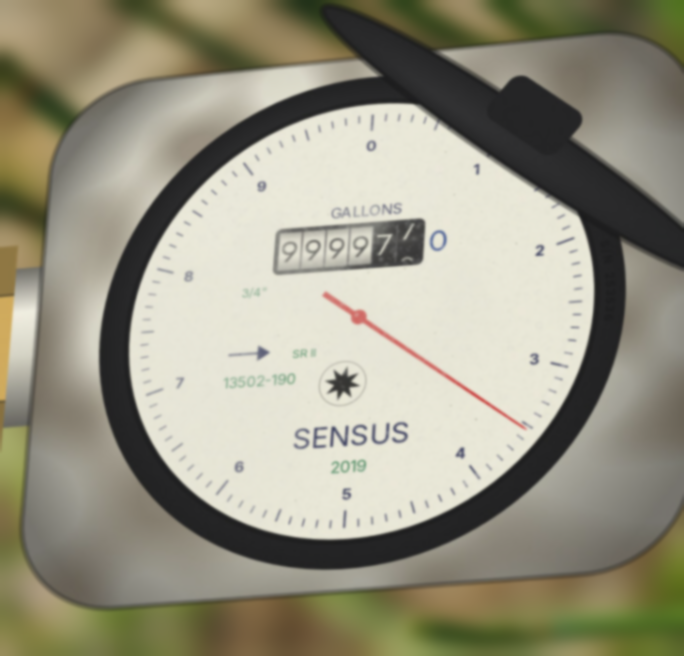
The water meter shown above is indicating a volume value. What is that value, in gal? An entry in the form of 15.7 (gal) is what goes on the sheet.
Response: 9999773.5 (gal)
